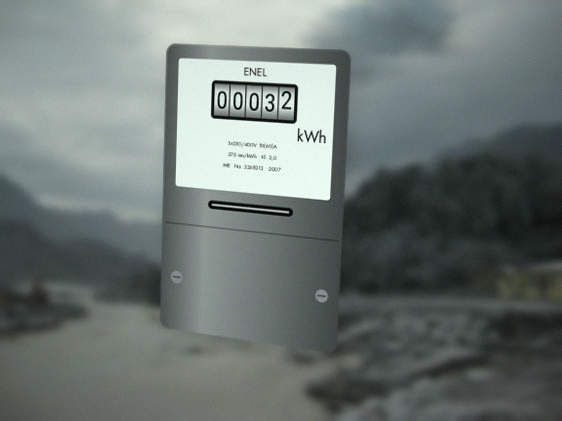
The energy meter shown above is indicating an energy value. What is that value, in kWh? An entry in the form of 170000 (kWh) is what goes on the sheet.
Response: 32 (kWh)
